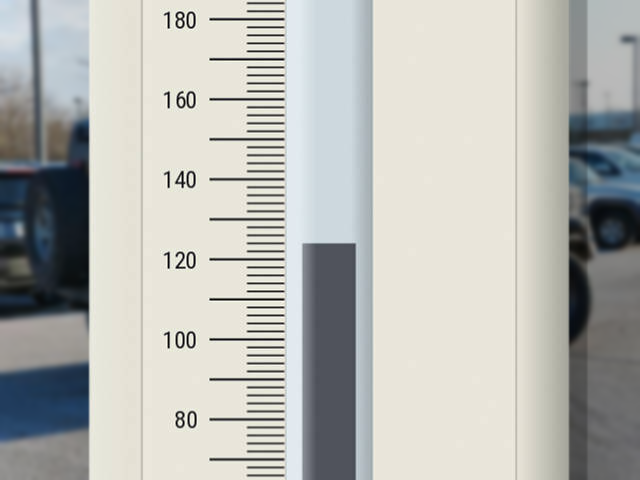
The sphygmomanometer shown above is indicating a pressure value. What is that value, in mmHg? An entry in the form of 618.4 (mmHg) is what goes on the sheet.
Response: 124 (mmHg)
